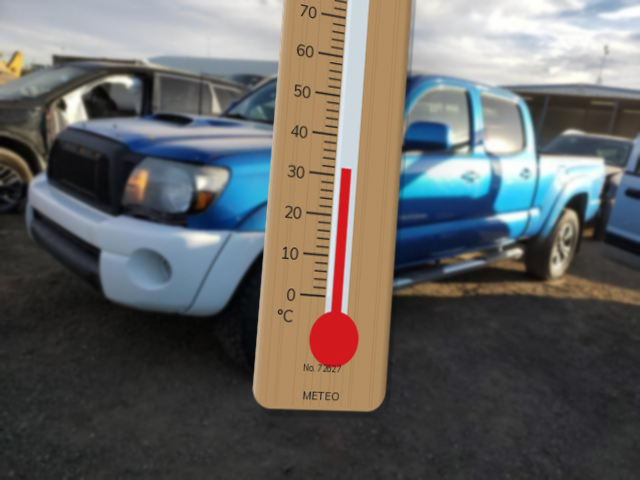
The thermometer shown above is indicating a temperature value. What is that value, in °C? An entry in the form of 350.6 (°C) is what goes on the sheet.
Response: 32 (°C)
